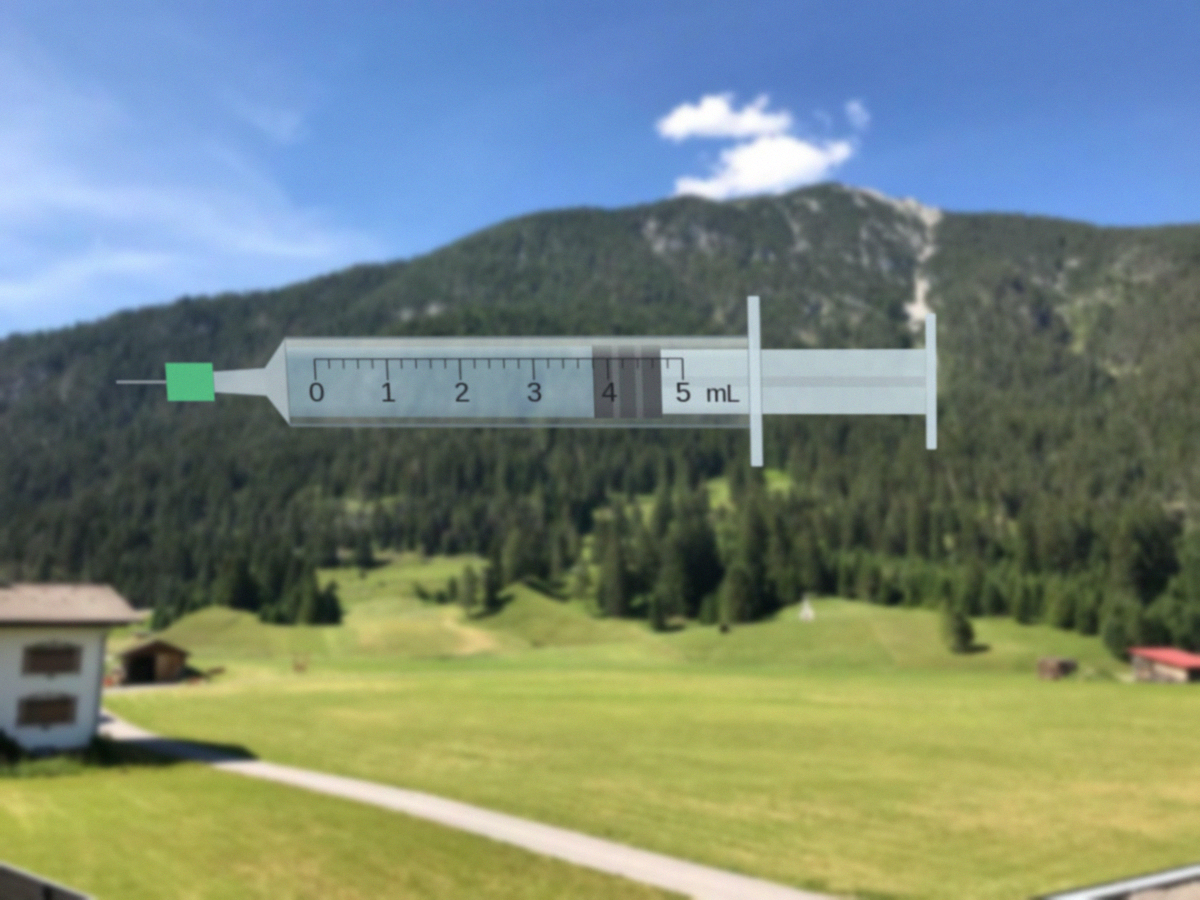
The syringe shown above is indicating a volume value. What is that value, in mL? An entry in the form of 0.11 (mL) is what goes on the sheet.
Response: 3.8 (mL)
